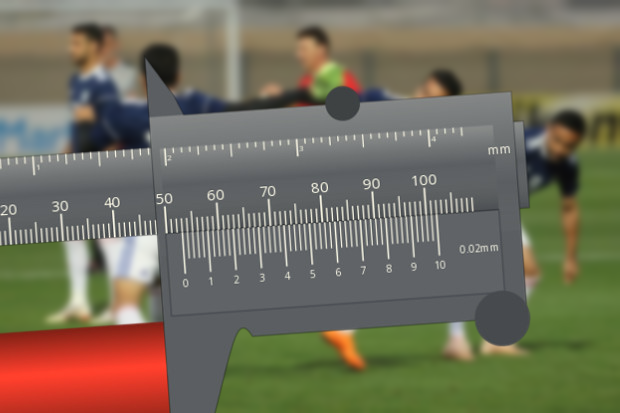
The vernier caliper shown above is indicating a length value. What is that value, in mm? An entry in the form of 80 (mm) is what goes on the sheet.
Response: 53.0 (mm)
